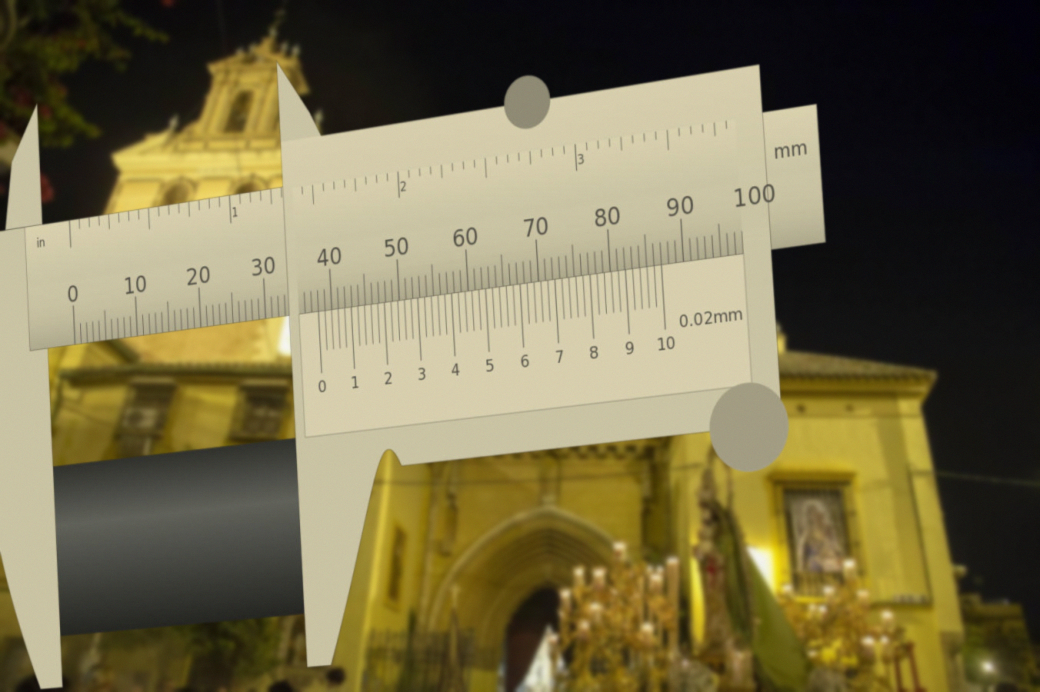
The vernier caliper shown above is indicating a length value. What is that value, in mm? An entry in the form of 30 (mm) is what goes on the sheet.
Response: 38.0 (mm)
